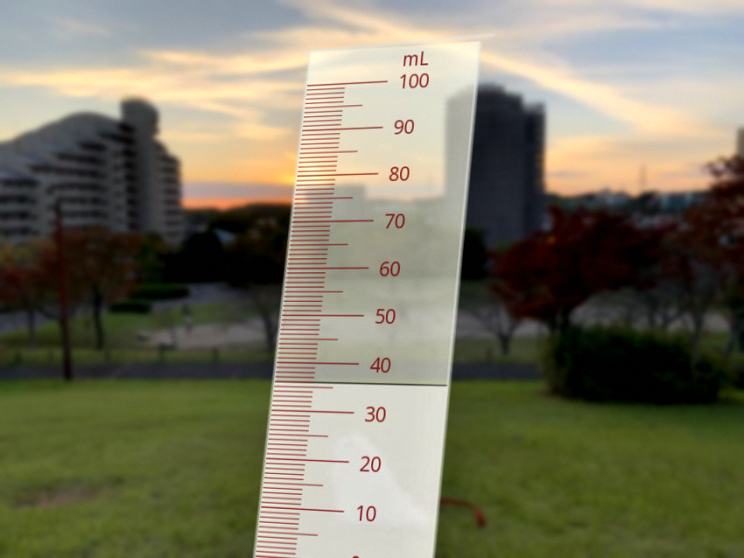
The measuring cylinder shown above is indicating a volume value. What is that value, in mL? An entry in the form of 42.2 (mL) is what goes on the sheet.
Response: 36 (mL)
